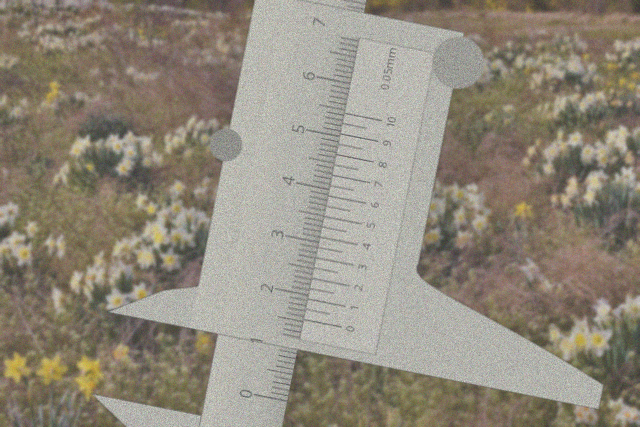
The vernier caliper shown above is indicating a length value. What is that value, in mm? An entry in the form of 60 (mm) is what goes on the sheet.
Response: 15.4 (mm)
